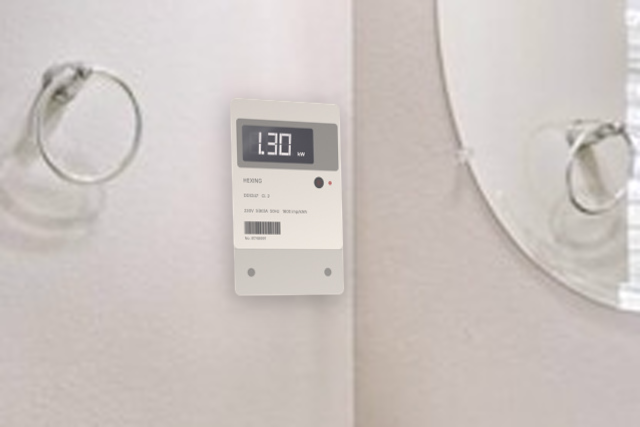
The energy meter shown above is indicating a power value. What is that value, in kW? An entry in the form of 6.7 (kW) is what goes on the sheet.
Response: 1.30 (kW)
